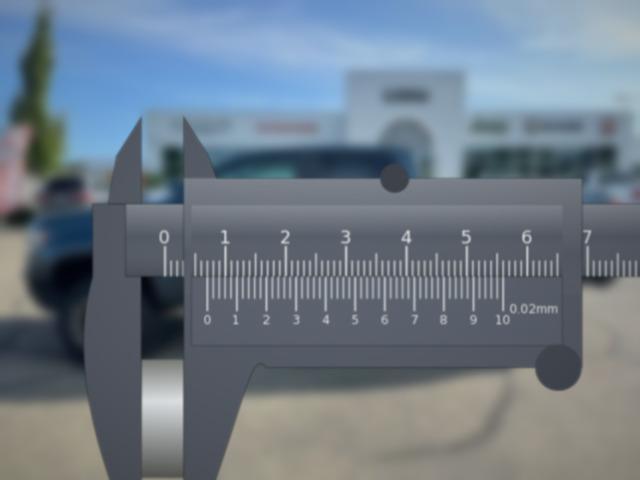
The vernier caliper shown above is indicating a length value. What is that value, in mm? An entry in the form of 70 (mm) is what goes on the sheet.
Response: 7.0 (mm)
